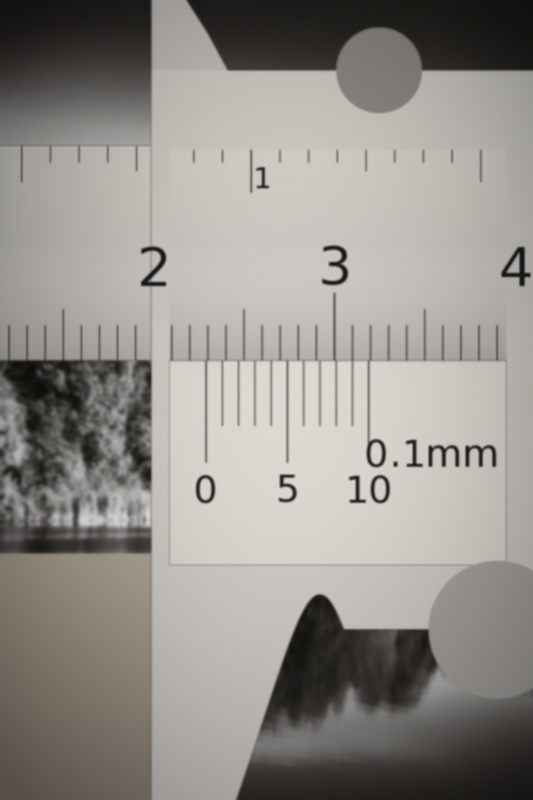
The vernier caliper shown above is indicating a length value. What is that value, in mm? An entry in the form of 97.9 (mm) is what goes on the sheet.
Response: 22.9 (mm)
